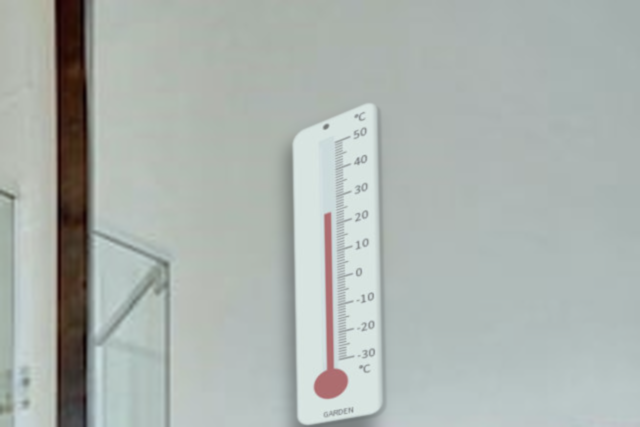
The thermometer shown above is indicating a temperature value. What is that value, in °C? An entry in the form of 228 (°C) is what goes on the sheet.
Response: 25 (°C)
